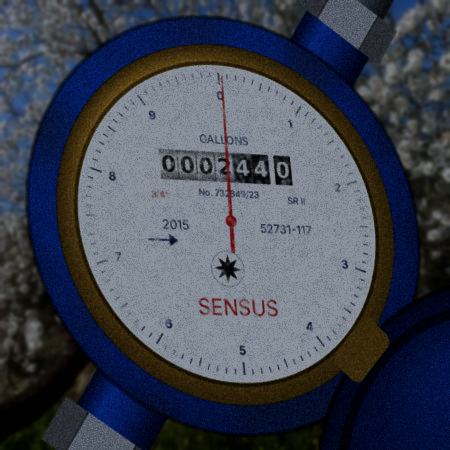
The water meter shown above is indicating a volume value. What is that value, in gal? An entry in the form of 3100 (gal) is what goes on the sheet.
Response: 2440.0 (gal)
